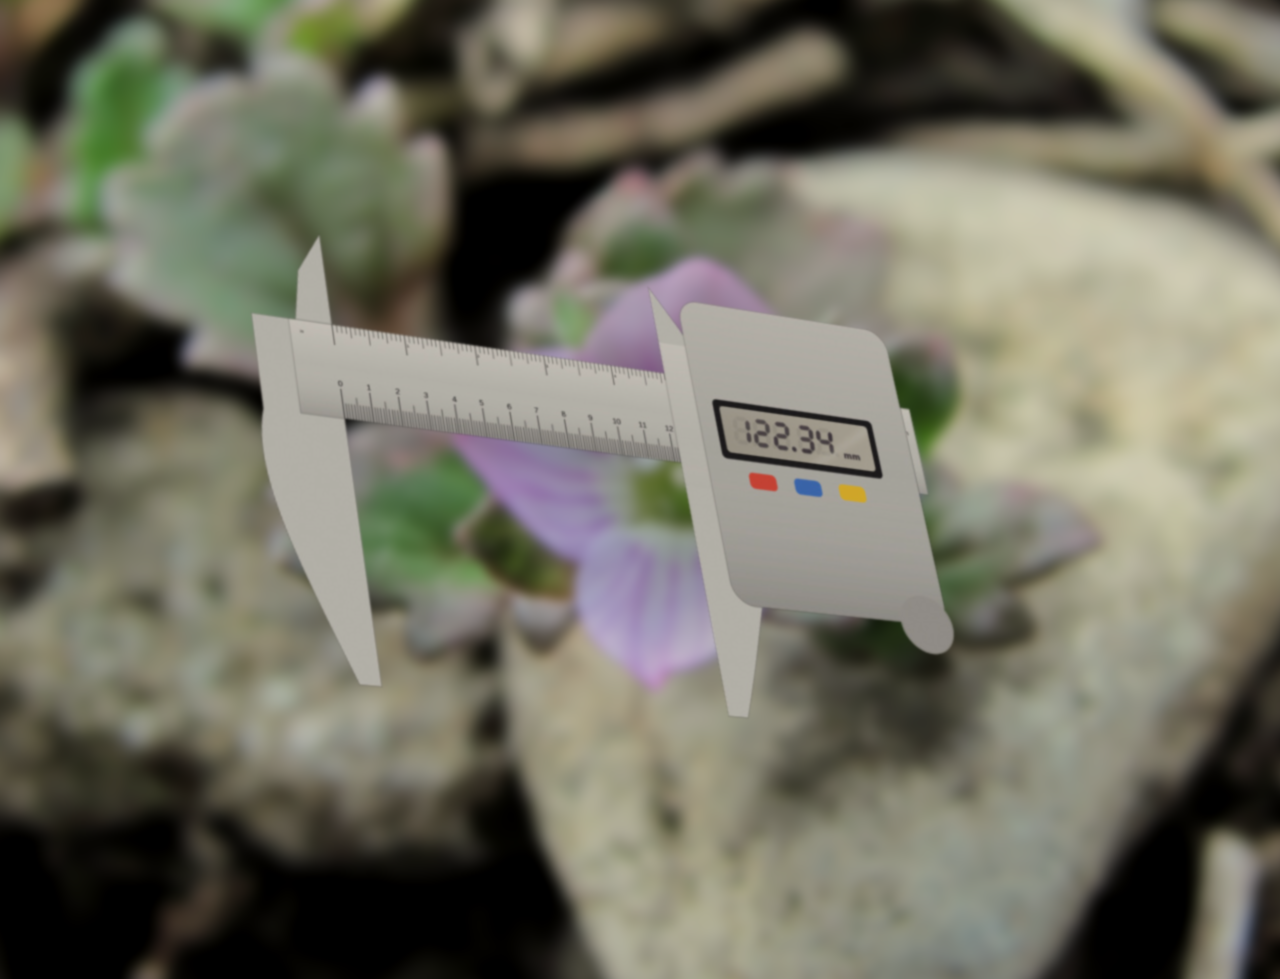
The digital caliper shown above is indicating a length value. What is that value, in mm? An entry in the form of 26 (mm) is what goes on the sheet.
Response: 122.34 (mm)
